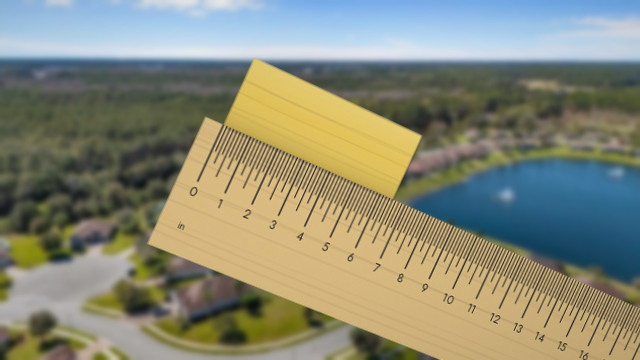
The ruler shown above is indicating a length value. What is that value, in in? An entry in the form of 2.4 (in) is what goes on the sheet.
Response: 6.5 (in)
